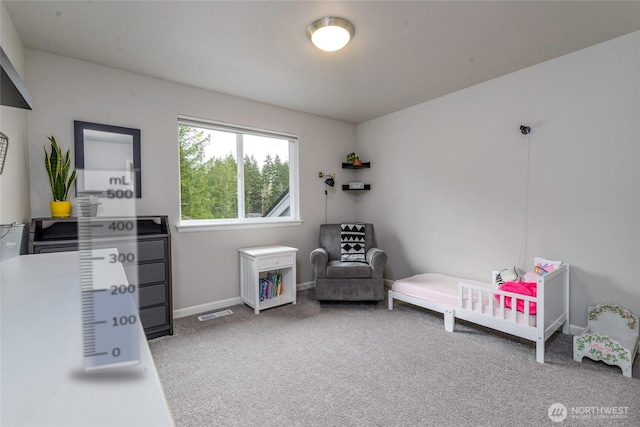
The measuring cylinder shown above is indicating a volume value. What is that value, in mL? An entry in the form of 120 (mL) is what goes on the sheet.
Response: 200 (mL)
